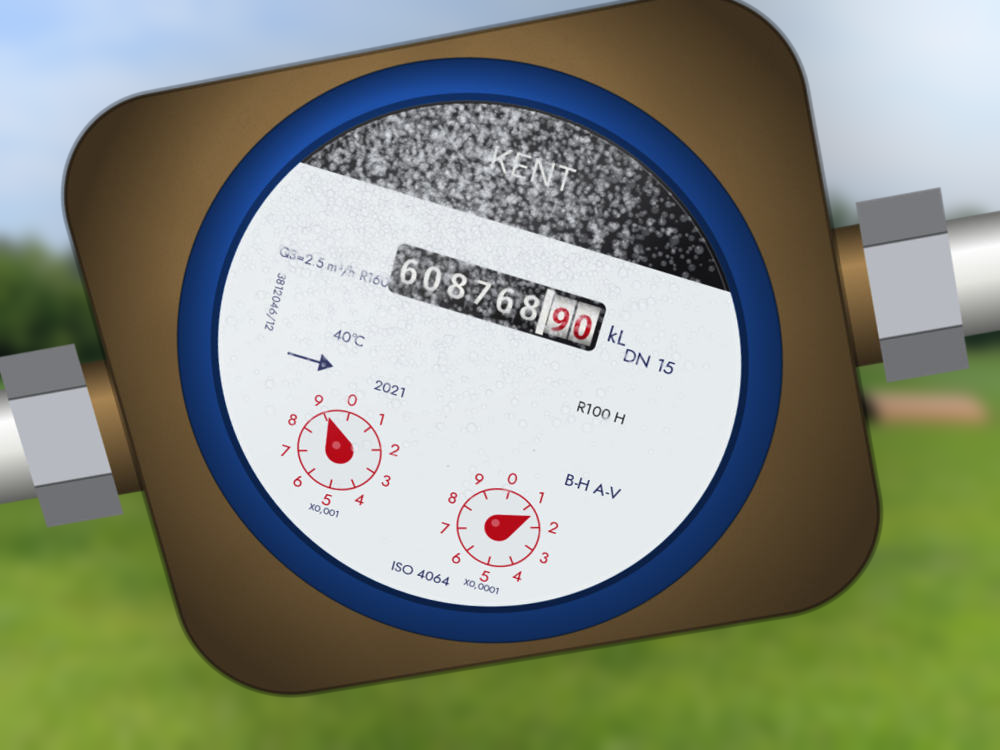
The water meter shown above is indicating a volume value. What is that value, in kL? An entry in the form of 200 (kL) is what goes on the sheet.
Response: 608768.8991 (kL)
